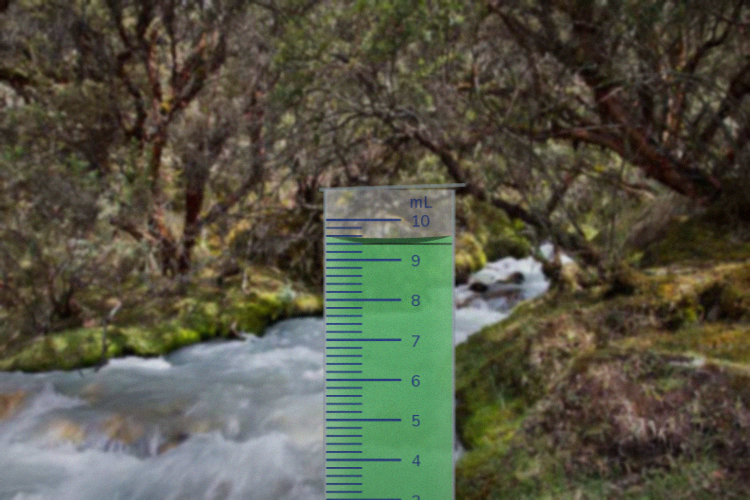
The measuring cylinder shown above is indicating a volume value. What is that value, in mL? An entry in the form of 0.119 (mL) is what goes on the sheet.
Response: 9.4 (mL)
